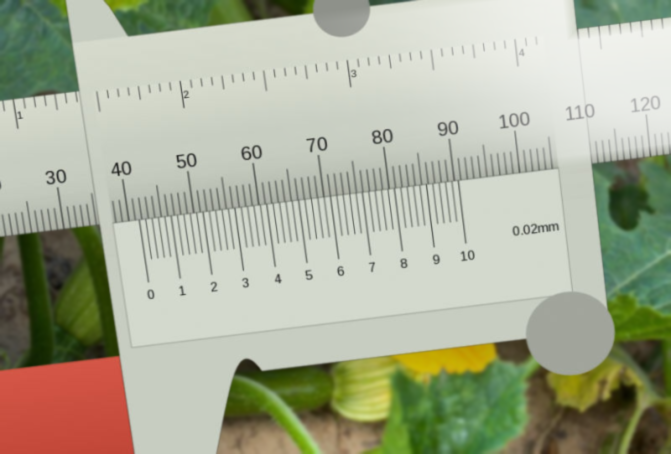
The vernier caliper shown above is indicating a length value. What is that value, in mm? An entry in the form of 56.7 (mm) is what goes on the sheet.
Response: 41.6 (mm)
